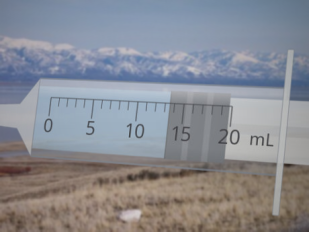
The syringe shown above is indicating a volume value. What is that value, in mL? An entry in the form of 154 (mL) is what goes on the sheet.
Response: 13.5 (mL)
